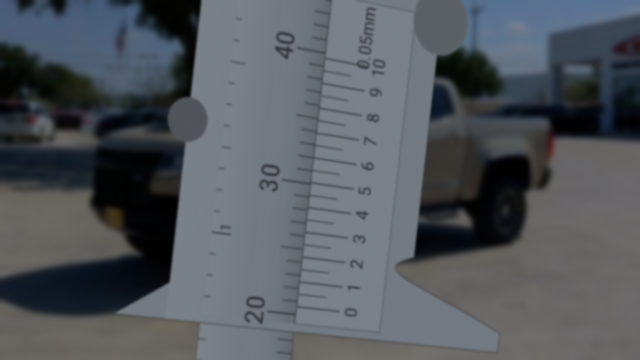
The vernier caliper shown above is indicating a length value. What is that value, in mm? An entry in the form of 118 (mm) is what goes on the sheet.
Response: 20.6 (mm)
